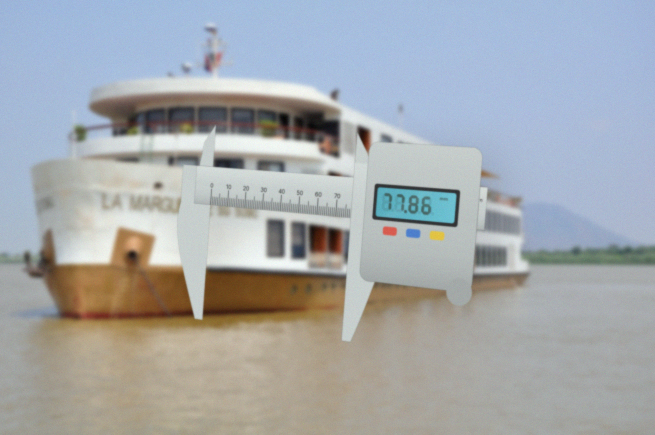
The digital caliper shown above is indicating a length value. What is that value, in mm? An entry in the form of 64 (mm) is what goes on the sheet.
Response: 77.86 (mm)
